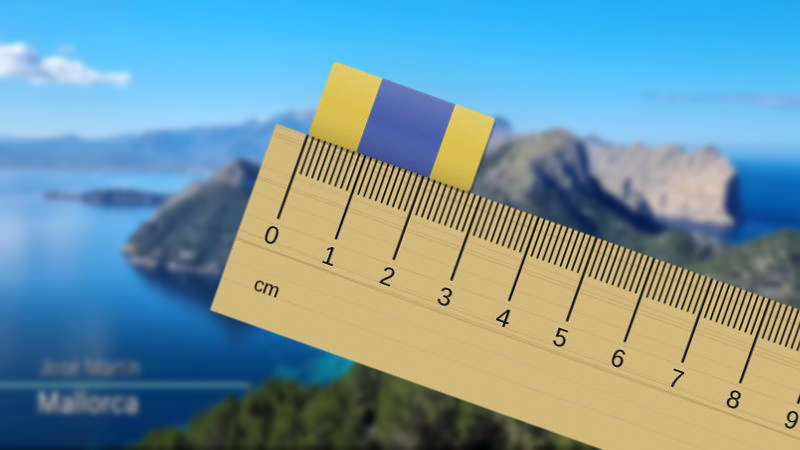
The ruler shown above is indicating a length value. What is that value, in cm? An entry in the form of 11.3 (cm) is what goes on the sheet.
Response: 2.8 (cm)
